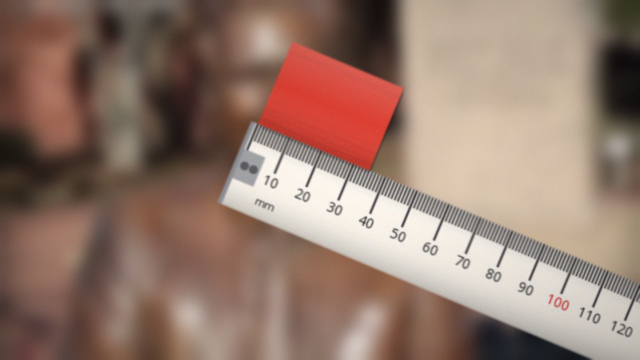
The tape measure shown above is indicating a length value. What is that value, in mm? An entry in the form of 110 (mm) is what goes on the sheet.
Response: 35 (mm)
